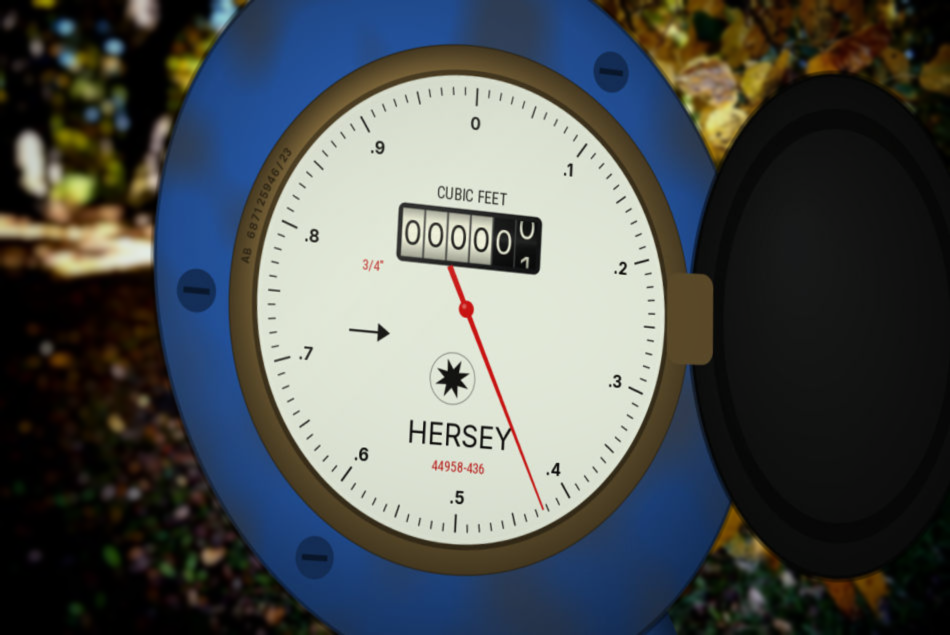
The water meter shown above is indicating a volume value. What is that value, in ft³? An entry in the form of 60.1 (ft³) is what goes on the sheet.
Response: 0.42 (ft³)
